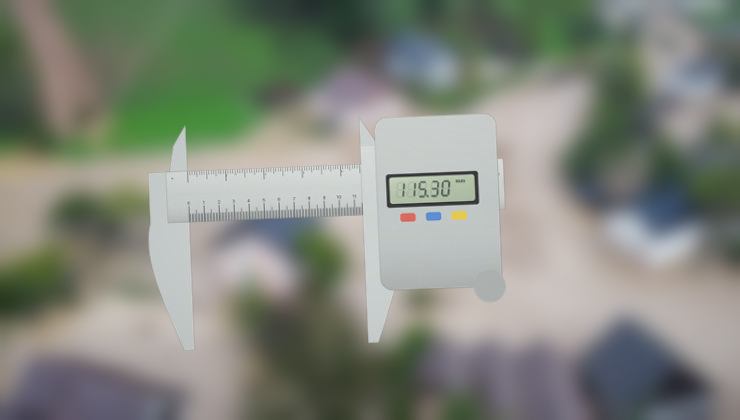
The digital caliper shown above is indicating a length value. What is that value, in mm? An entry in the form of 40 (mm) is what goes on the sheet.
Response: 115.30 (mm)
